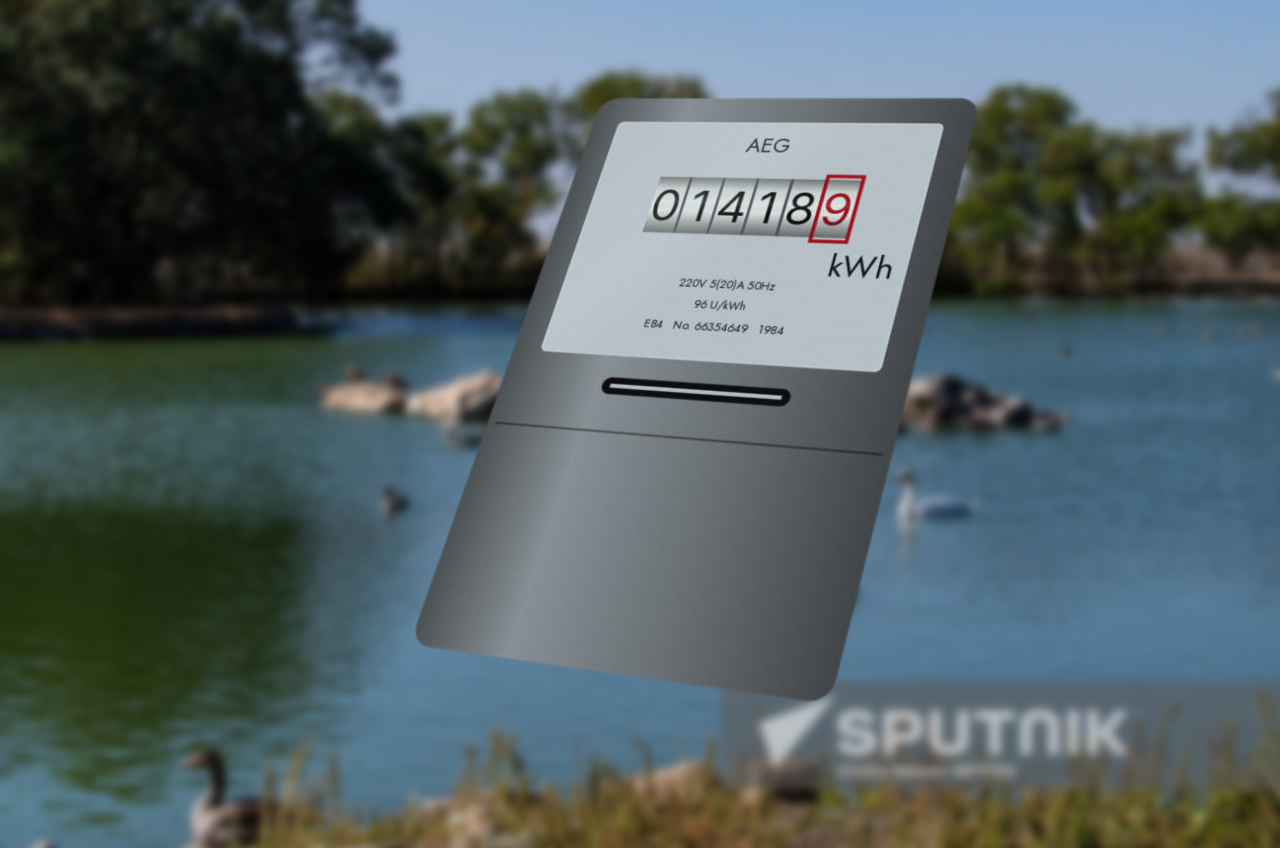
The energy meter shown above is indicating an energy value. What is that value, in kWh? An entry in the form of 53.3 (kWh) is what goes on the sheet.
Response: 1418.9 (kWh)
